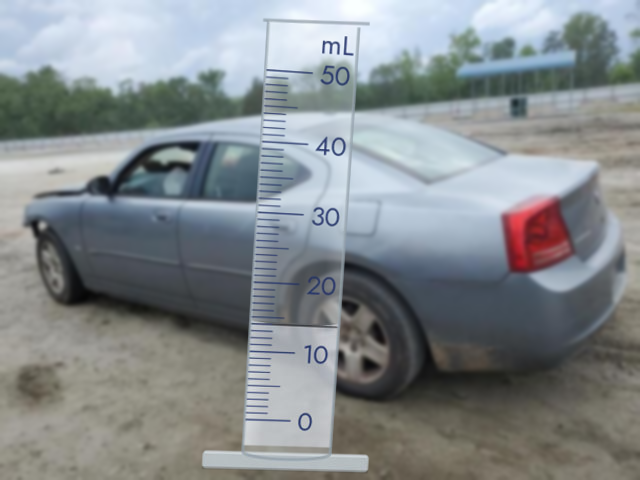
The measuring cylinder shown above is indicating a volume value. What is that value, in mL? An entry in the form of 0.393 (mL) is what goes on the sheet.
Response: 14 (mL)
